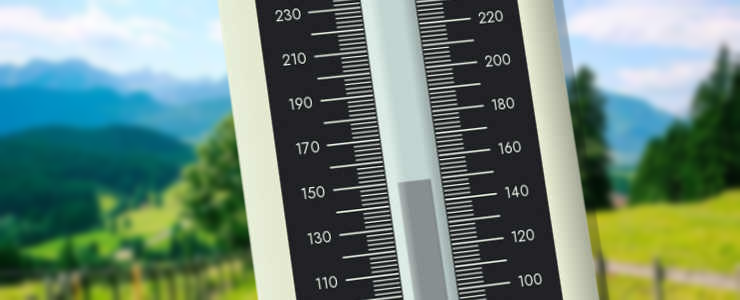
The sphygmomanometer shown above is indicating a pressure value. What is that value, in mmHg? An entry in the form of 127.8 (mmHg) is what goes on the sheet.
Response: 150 (mmHg)
